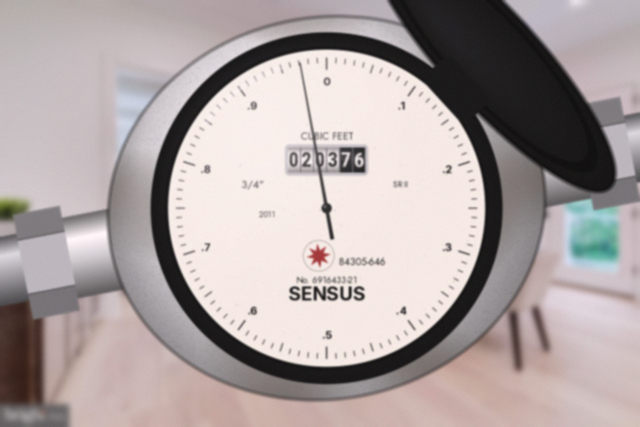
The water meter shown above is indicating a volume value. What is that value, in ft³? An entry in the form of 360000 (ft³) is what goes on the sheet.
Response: 20375.97 (ft³)
